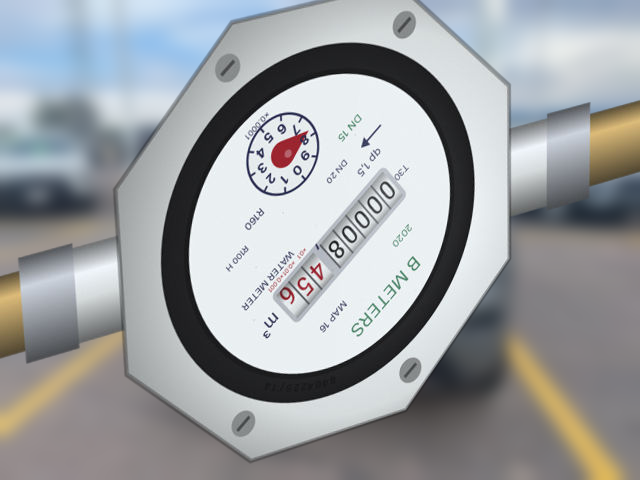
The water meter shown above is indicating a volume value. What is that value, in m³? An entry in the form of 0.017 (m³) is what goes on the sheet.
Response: 8.4557 (m³)
